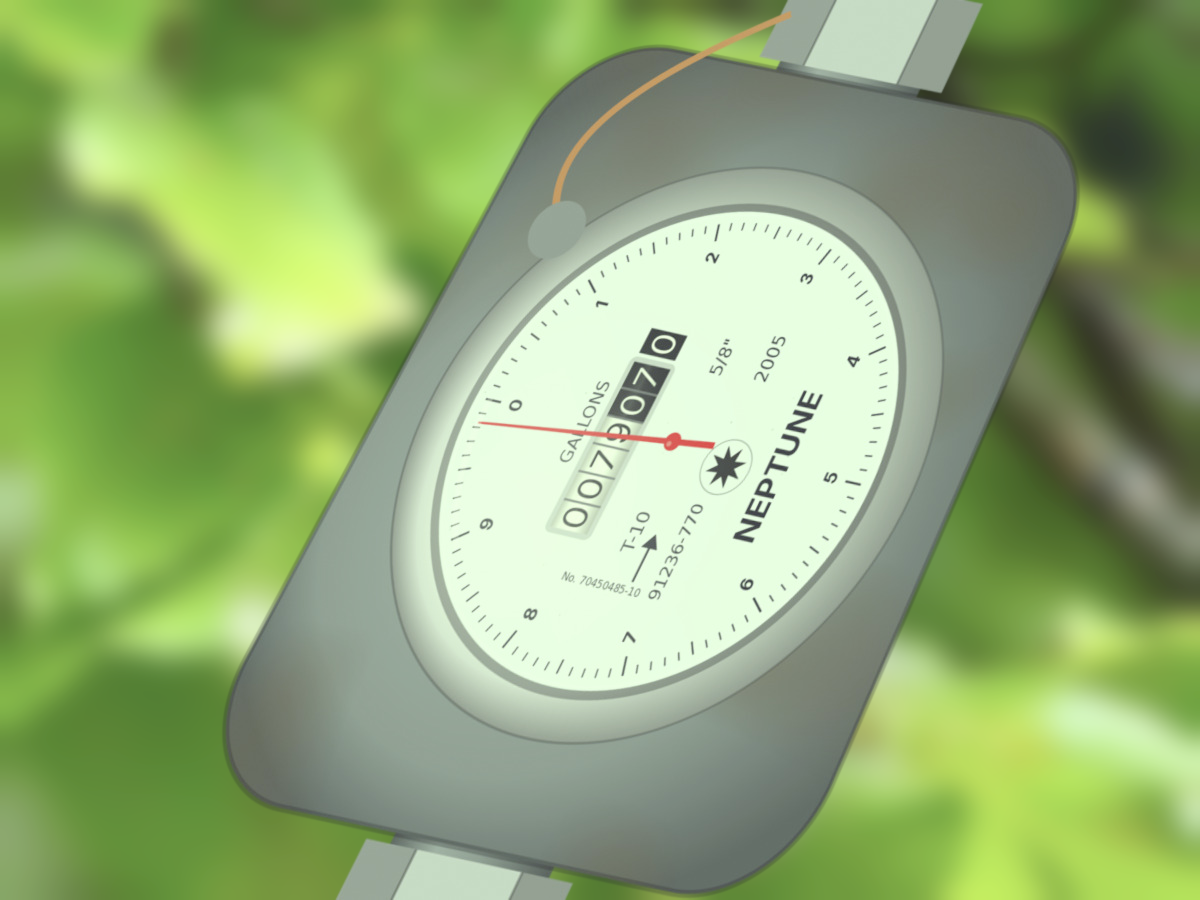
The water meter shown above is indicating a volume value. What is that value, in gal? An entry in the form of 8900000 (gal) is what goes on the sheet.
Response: 79069.8 (gal)
